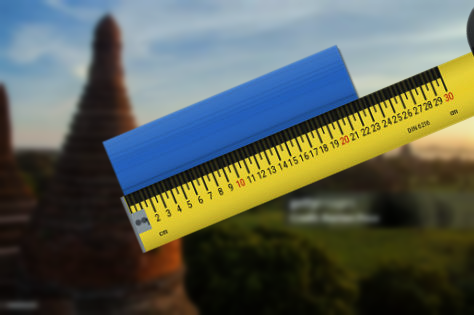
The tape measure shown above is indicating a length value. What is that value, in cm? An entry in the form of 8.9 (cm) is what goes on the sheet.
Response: 22.5 (cm)
